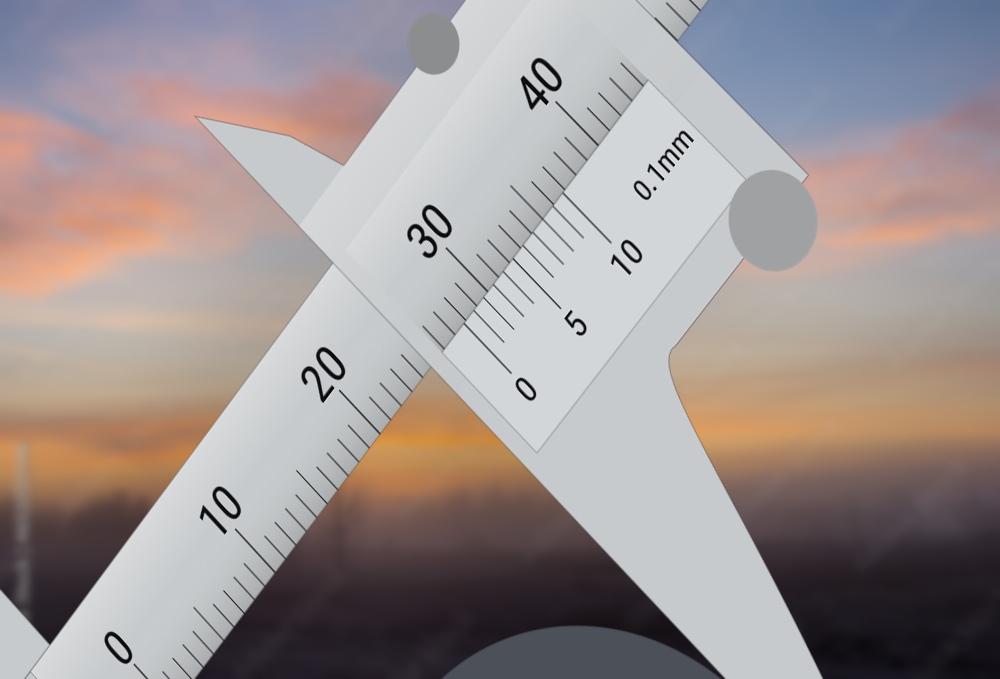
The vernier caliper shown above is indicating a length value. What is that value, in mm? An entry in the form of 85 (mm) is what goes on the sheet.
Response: 27.8 (mm)
